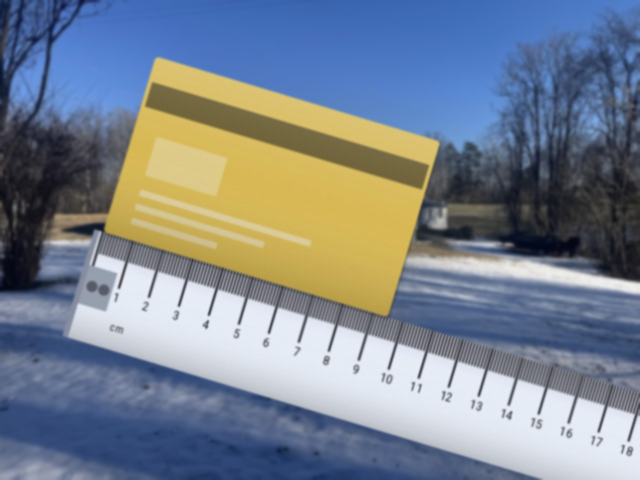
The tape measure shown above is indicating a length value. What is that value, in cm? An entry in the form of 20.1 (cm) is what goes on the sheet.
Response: 9.5 (cm)
